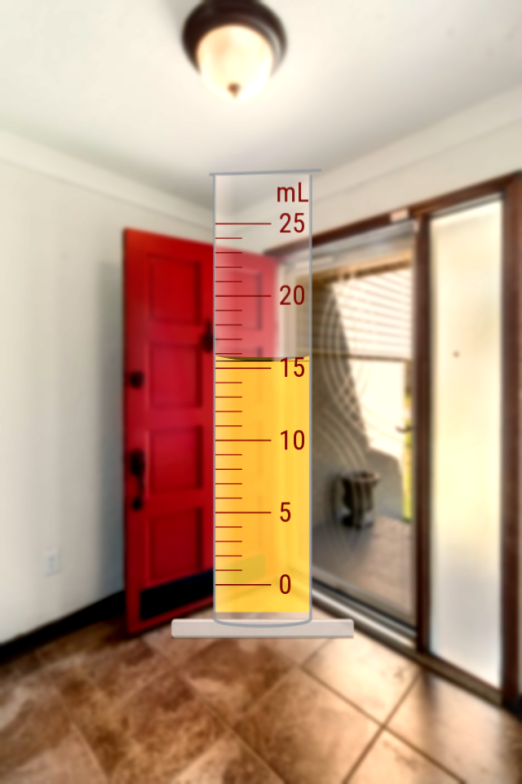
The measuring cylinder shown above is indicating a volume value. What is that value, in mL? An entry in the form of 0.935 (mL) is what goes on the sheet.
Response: 15.5 (mL)
